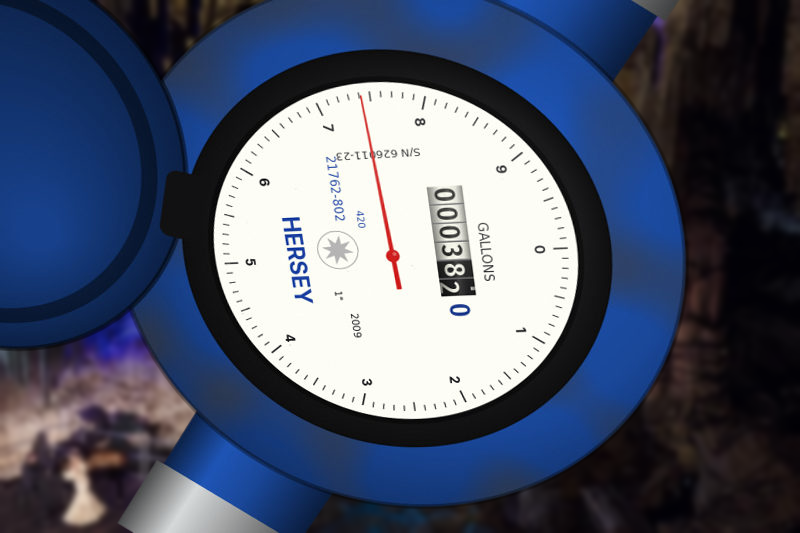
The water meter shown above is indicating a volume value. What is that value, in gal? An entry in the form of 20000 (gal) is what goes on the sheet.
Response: 3817.4 (gal)
